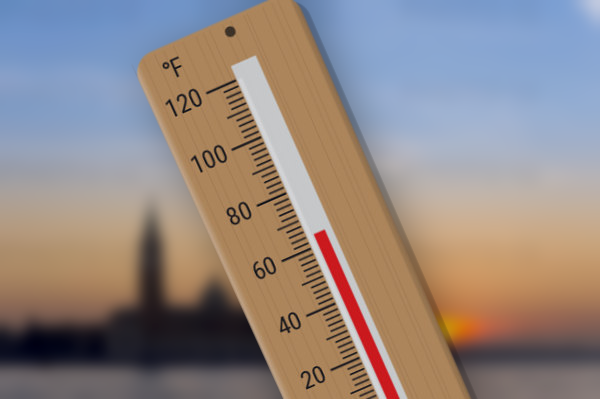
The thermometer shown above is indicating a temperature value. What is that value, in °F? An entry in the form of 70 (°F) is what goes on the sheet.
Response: 64 (°F)
